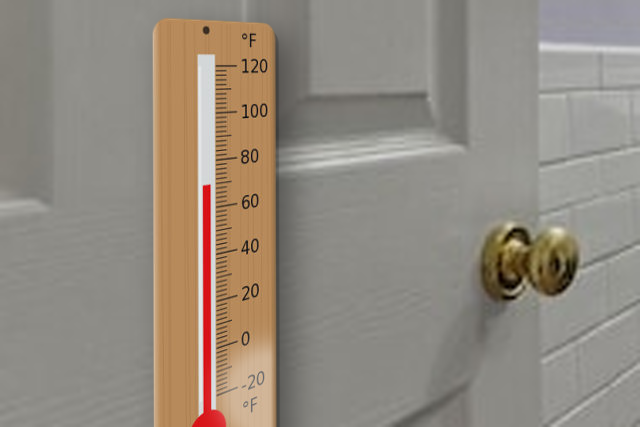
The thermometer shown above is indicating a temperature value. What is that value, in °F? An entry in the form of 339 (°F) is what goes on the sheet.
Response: 70 (°F)
